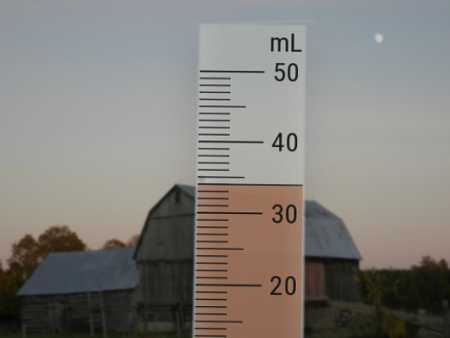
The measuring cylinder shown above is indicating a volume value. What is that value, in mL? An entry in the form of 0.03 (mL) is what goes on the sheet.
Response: 34 (mL)
